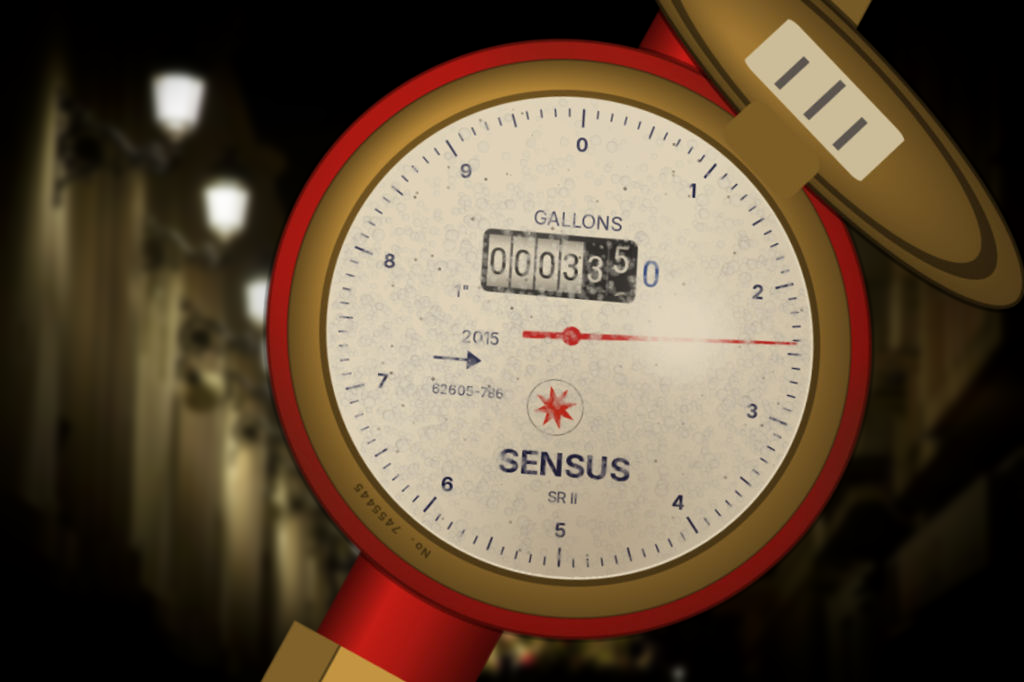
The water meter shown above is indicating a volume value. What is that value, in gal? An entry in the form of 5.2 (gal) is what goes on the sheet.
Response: 3352.4 (gal)
